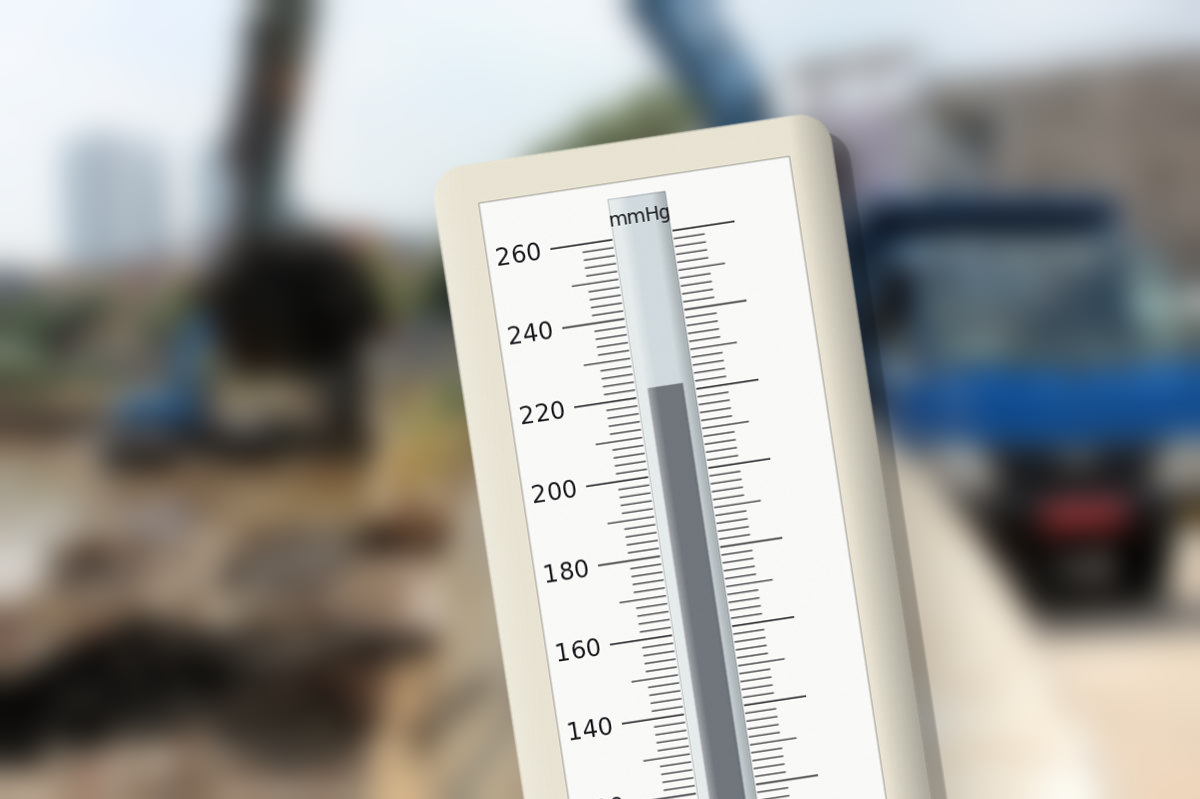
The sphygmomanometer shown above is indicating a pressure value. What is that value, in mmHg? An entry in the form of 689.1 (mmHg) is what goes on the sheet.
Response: 222 (mmHg)
